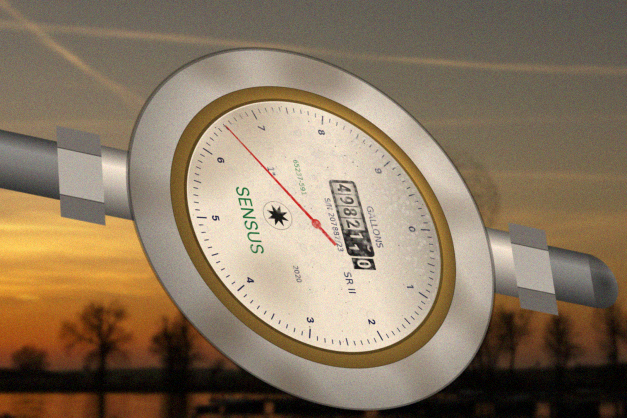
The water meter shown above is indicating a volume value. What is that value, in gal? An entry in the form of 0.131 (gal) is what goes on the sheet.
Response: 4982106.5 (gal)
